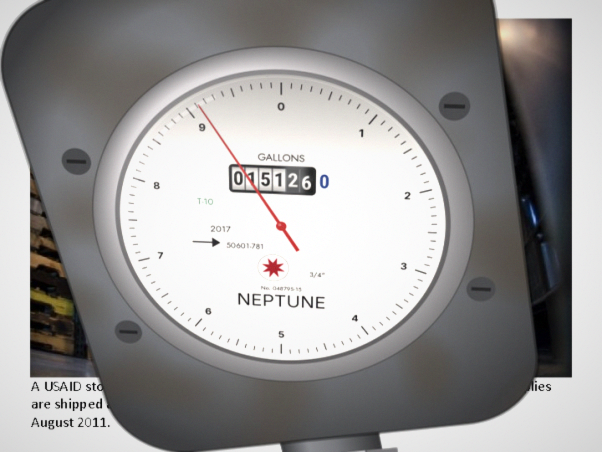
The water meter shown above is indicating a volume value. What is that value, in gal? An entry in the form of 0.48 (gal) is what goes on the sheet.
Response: 151259.1 (gal)
